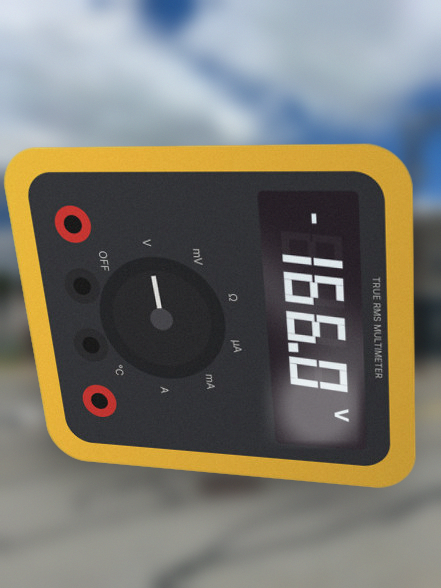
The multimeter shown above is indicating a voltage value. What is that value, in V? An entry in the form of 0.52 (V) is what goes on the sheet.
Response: -166.0 (V)
